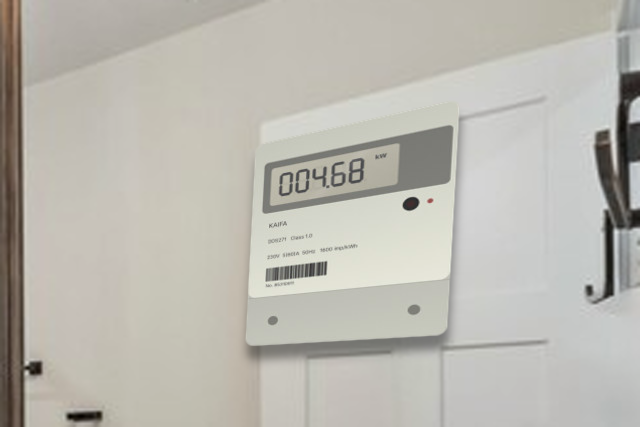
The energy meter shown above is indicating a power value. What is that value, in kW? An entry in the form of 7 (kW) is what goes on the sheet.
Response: 4.68 (kW)
